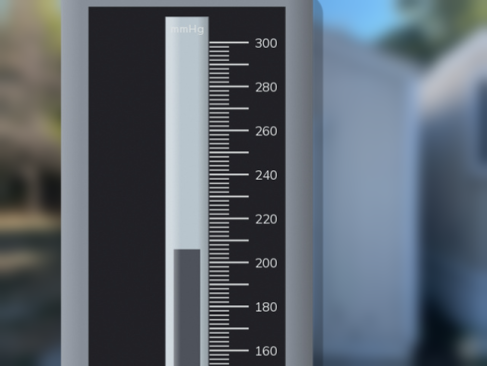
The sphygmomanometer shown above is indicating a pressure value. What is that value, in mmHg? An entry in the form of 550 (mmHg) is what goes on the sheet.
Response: 206 (mmHg)
